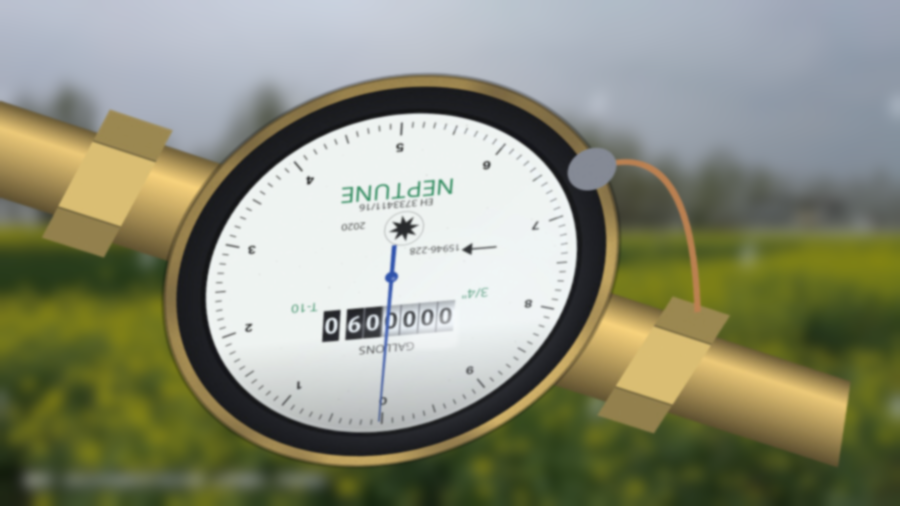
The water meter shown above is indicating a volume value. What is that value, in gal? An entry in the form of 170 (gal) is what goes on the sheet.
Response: 90.0 (gal)
